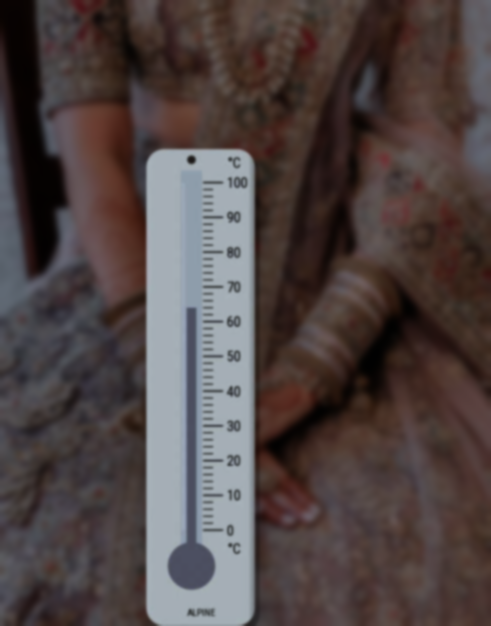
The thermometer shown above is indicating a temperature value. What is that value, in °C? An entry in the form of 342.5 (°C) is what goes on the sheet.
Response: 64 (°C)
